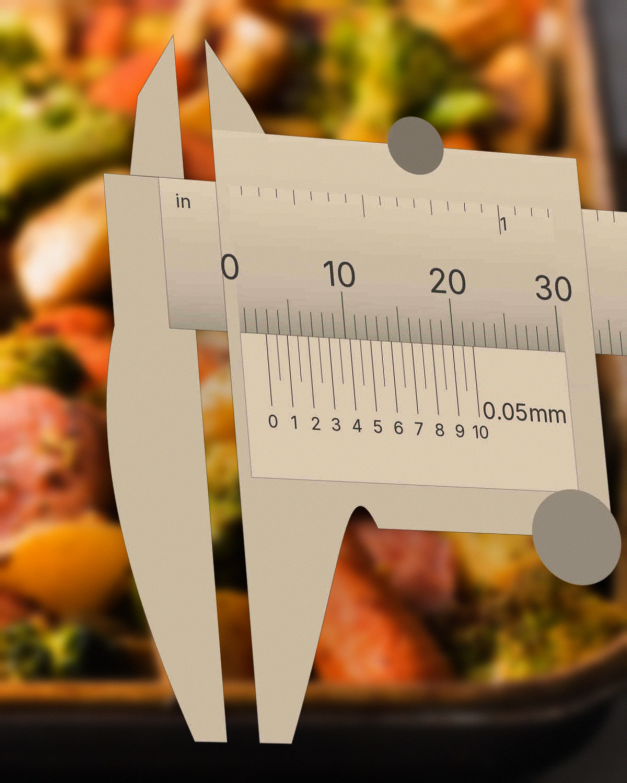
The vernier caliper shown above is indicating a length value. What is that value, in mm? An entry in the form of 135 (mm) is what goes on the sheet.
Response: 2.8 (mm)
